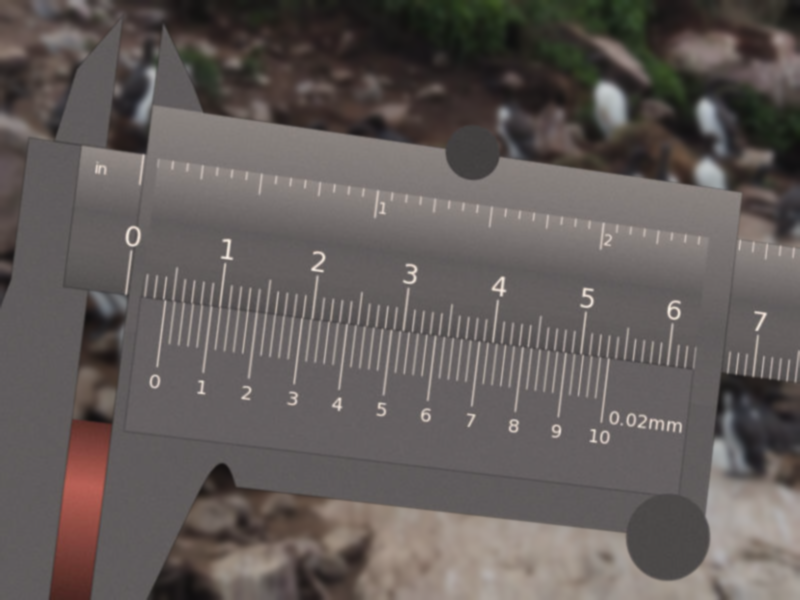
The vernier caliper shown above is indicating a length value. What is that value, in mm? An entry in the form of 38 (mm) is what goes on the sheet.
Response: 4.2 (mm)
